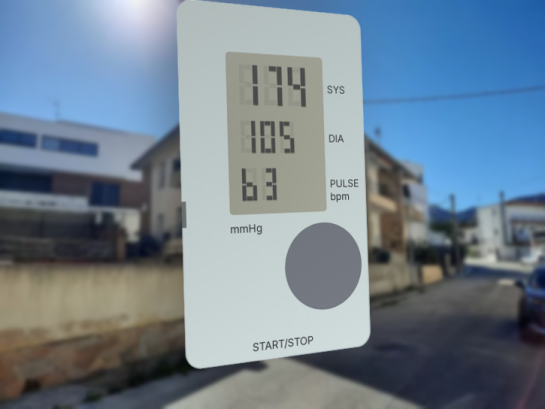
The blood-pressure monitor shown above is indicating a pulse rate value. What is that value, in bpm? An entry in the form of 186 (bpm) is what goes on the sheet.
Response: 63 (bpm)
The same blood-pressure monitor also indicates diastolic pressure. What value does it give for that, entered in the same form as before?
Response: 105 (mmHg)
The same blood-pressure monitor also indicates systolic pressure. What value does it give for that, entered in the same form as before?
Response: 174 (mmHg)
